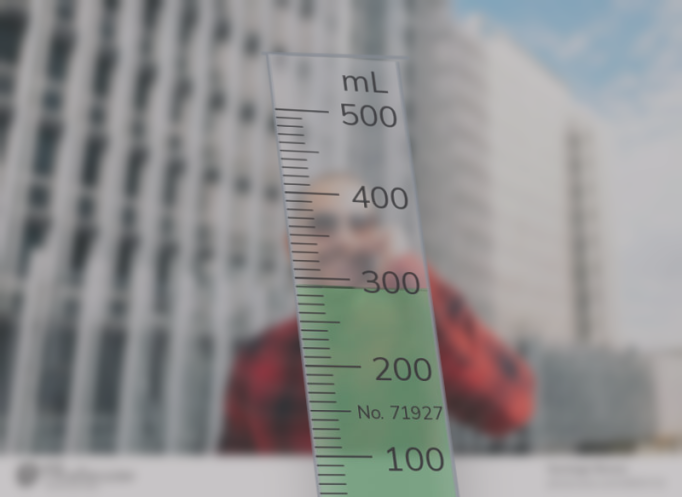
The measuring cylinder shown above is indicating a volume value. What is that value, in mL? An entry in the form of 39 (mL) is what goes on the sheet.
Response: 290 (mL)
